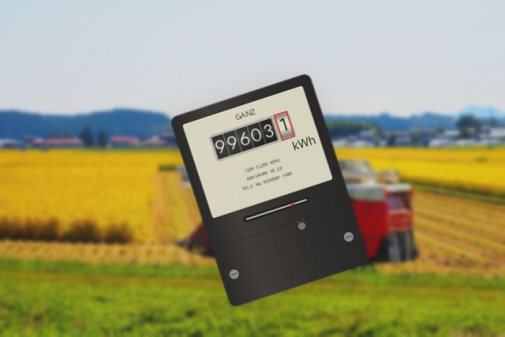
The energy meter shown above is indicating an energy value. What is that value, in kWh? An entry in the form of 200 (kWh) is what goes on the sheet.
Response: 99603.1 (kWh)
